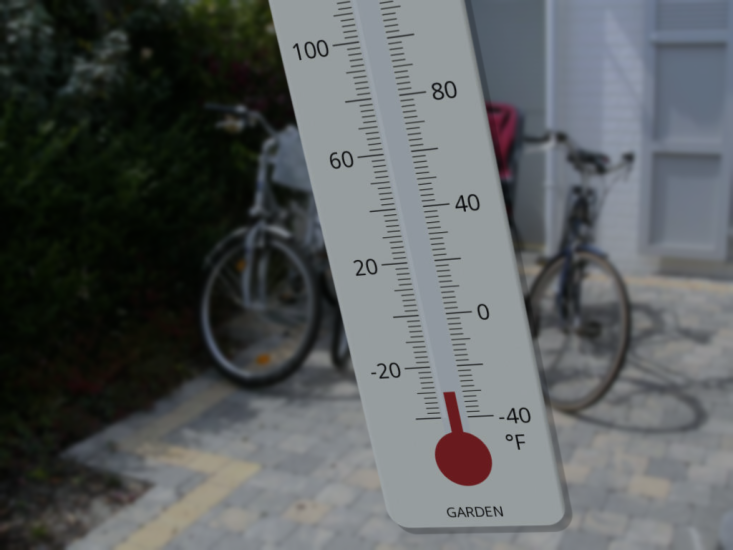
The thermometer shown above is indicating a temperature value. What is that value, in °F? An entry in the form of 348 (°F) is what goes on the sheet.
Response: -30 (°F)
